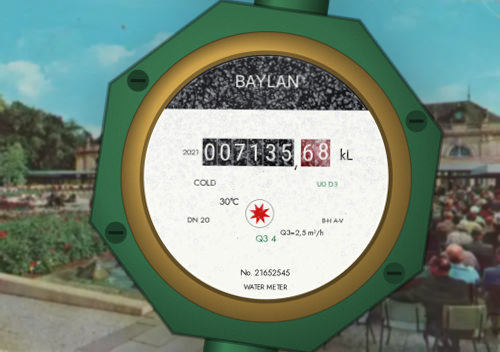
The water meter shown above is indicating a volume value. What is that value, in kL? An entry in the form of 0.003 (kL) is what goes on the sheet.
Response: 7135.68 (kL)
